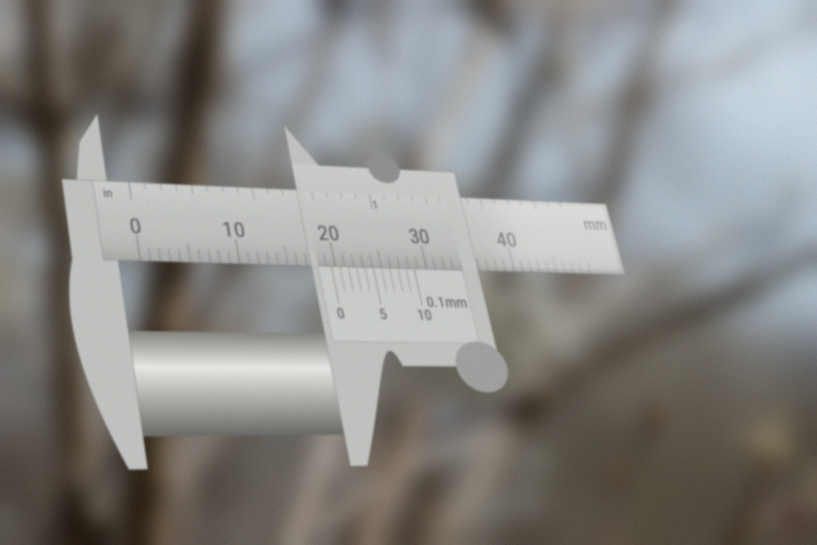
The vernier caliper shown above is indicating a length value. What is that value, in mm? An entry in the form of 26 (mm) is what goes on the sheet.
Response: 19.6 (mm)
